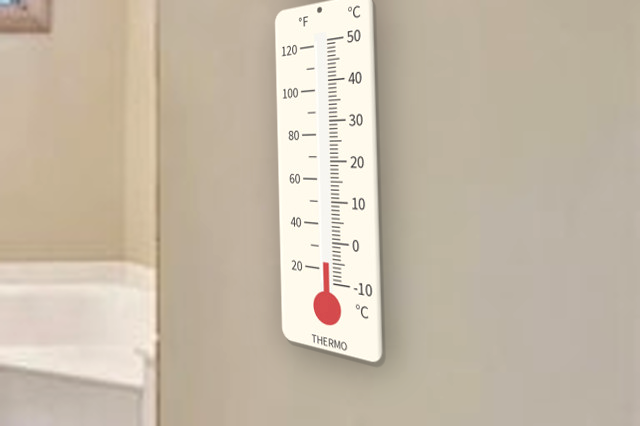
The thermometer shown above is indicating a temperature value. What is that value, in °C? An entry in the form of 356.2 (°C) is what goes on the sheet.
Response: -5 (°C)
